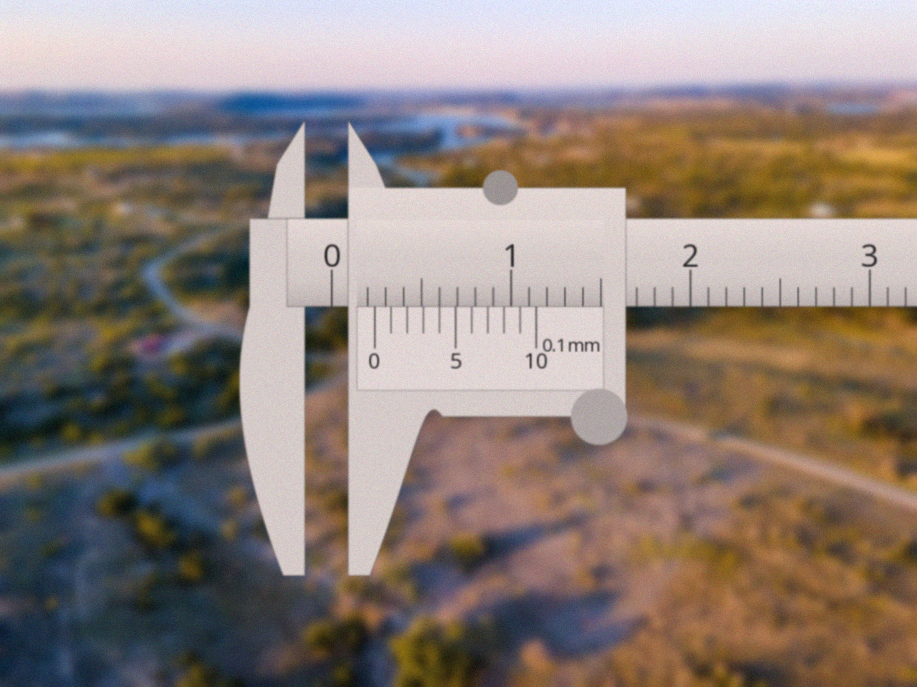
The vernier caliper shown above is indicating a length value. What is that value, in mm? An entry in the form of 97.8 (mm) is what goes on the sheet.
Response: 2.4 (mm)
